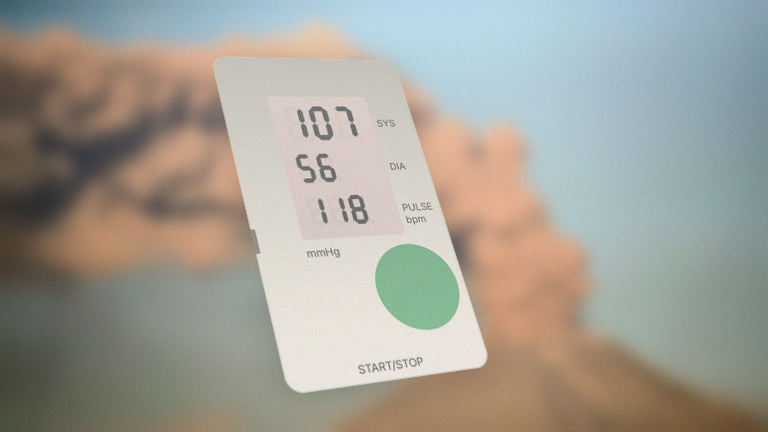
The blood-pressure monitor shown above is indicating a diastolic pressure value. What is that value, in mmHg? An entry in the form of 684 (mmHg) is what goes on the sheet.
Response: 56 (mmHg)
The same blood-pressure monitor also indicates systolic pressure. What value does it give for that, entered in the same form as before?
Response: 107 (mmHg)
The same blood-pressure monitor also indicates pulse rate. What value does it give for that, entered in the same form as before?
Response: 118 (bpm)
